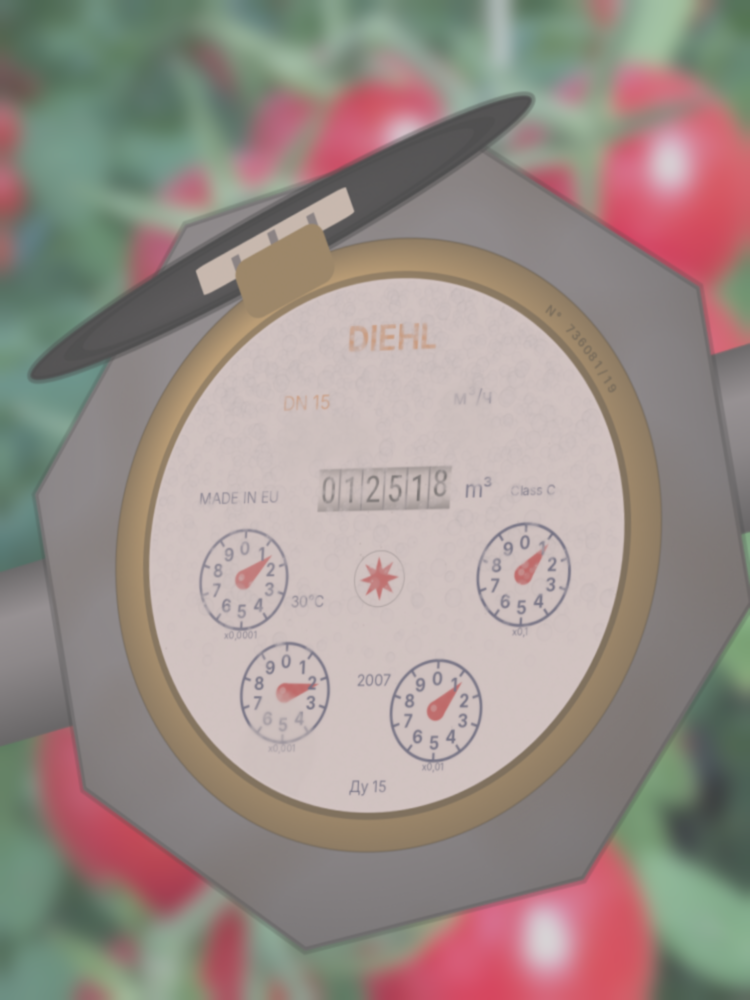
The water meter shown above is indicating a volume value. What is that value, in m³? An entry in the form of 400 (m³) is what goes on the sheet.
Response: 12518.1121 (m³)
